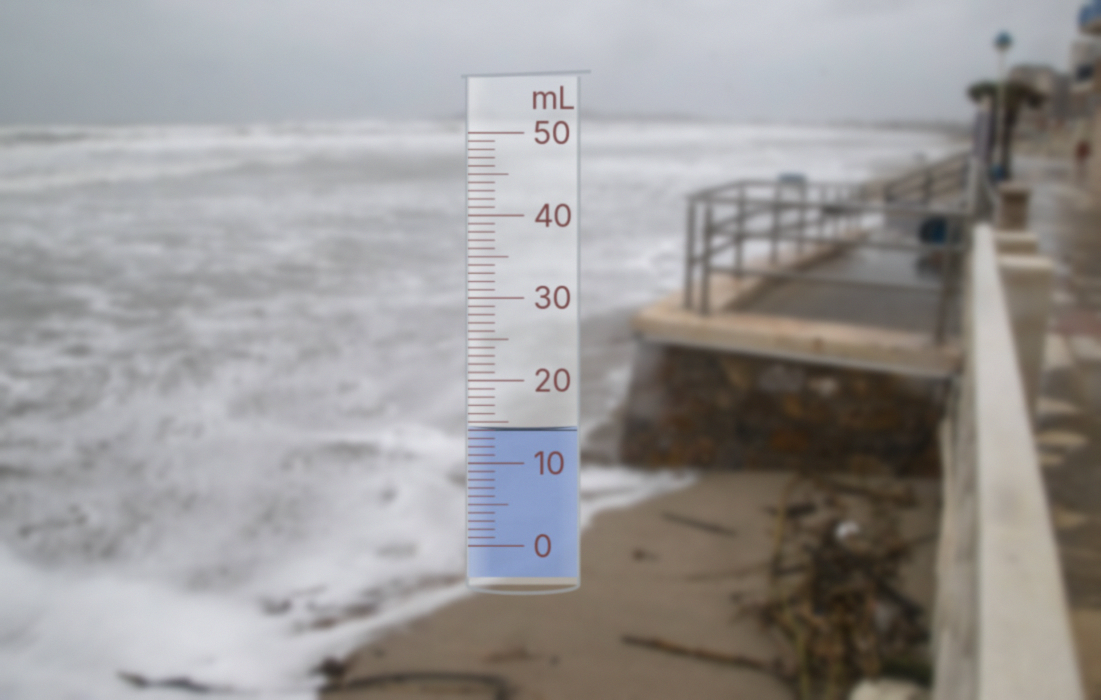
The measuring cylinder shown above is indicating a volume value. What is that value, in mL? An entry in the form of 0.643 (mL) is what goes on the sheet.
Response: 14 (mL)
